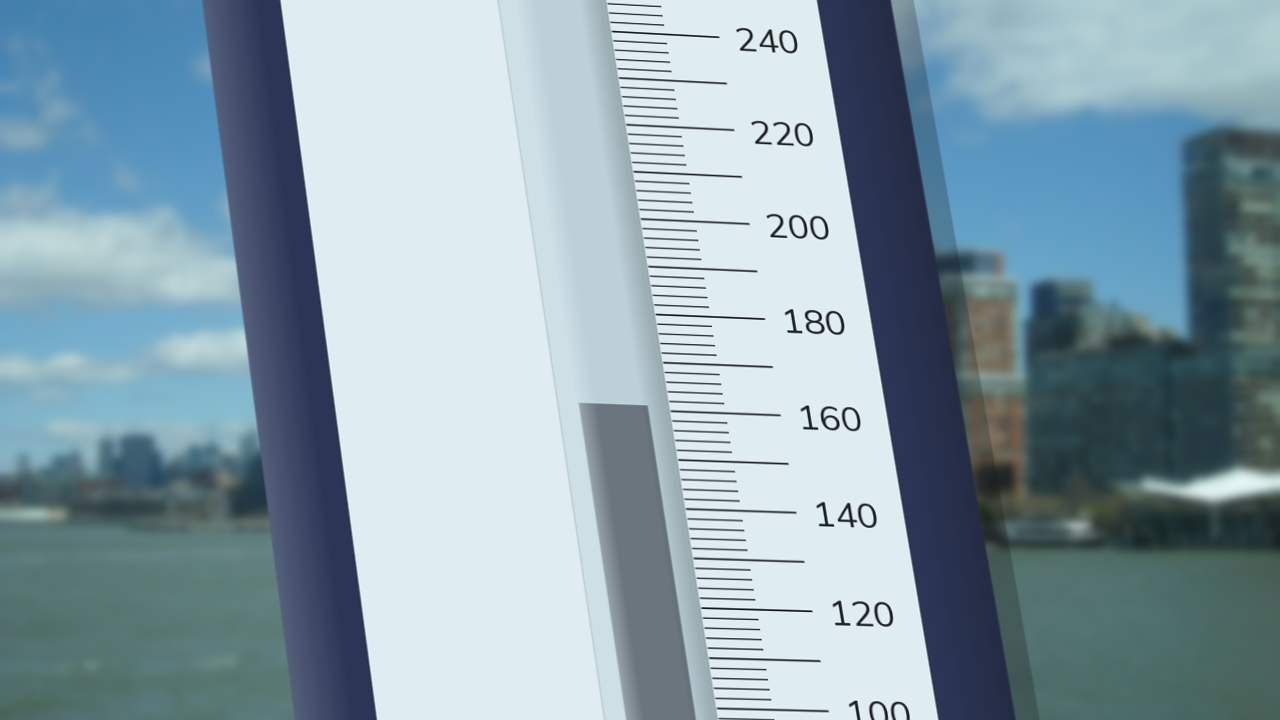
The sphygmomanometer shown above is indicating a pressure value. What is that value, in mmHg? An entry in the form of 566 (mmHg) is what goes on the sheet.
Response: 161 (mmHg)
